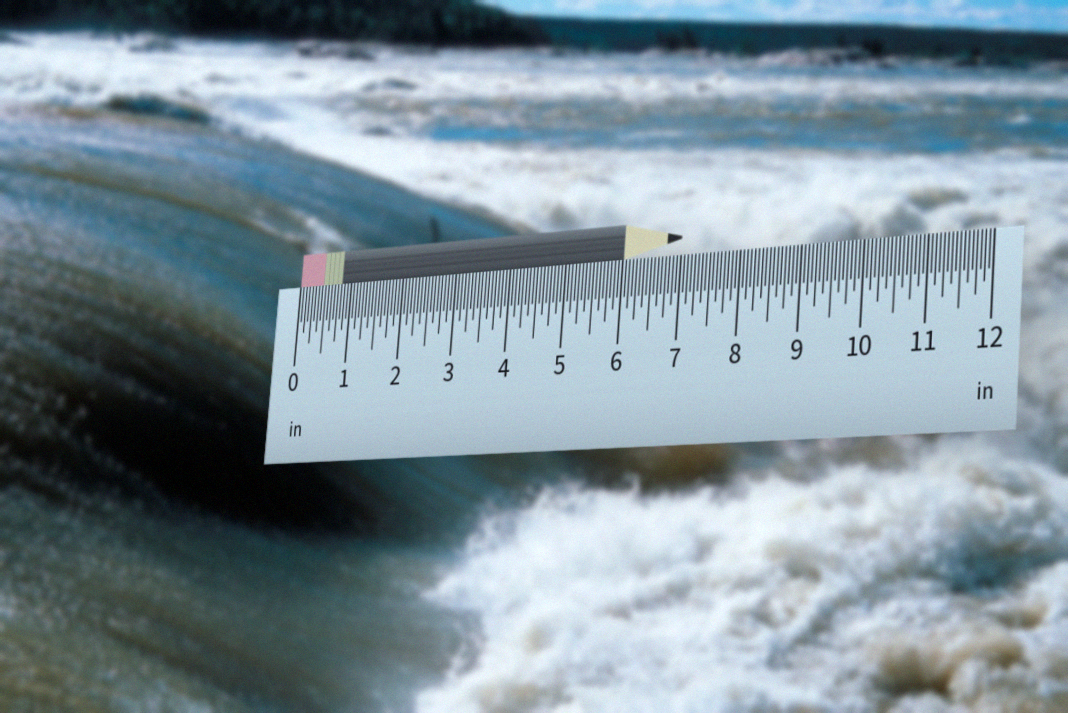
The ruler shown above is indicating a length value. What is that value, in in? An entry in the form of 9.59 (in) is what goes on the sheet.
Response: 7 (in)
